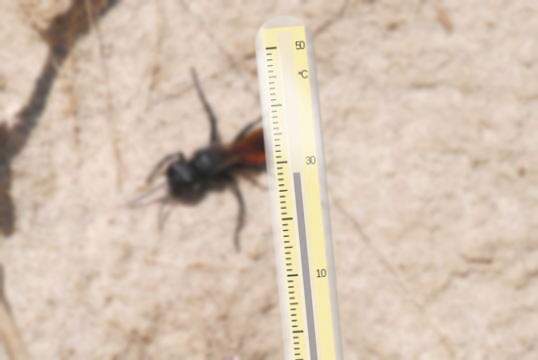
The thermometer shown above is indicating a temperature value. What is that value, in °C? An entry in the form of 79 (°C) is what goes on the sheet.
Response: 28 (°C)
